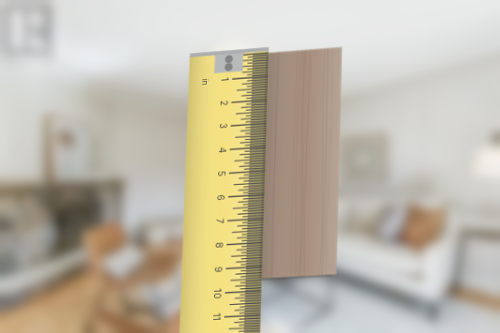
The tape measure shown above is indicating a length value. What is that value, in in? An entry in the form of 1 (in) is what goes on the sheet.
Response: 9.5 (in)
